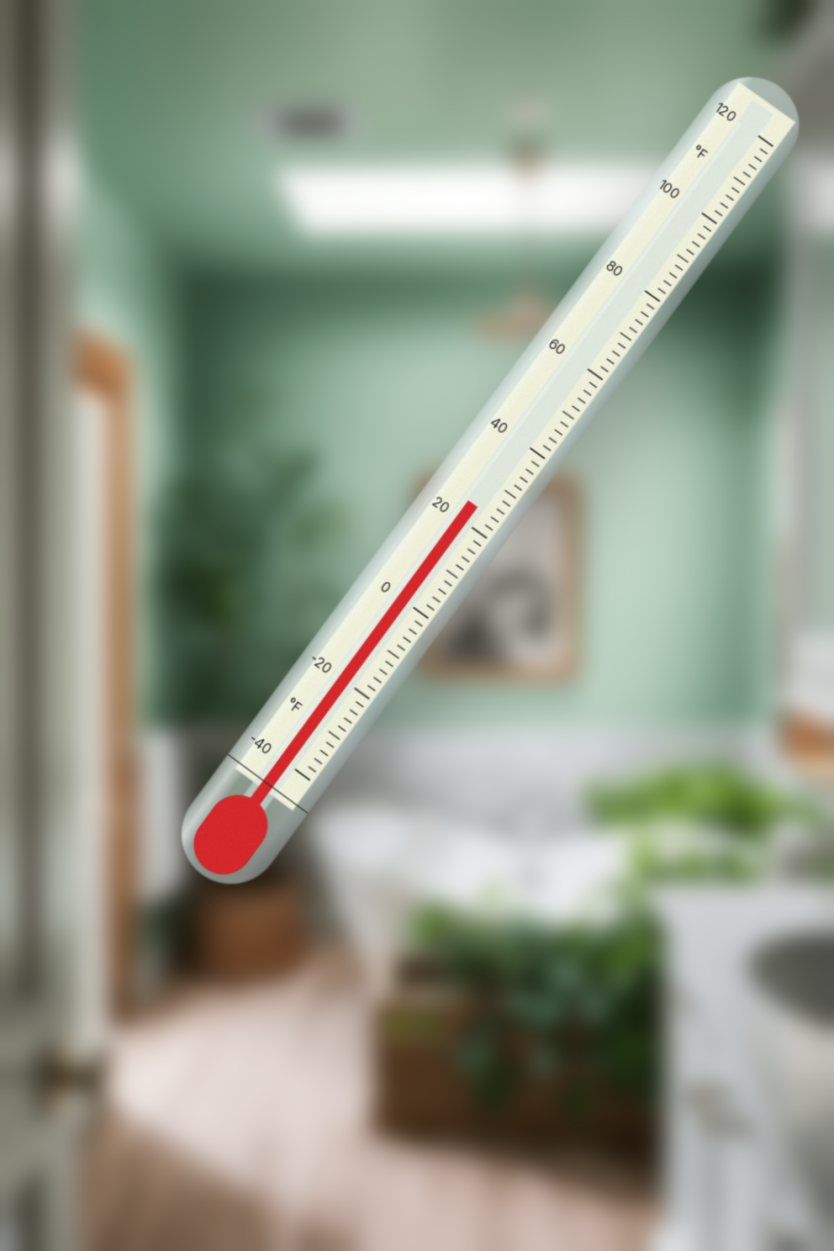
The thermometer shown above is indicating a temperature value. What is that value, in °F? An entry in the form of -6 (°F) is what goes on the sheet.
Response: 24 (°F)
